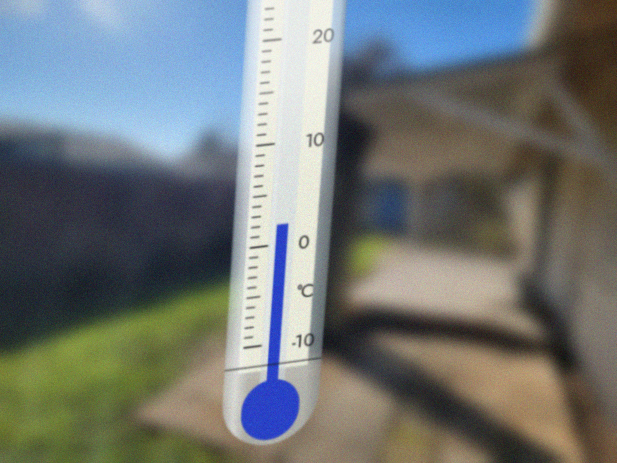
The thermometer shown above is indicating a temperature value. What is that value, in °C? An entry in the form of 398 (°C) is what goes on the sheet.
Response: 2 (°C)
